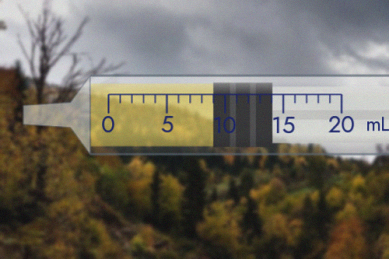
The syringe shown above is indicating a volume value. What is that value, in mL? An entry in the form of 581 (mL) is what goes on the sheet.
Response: 9 (mL)
